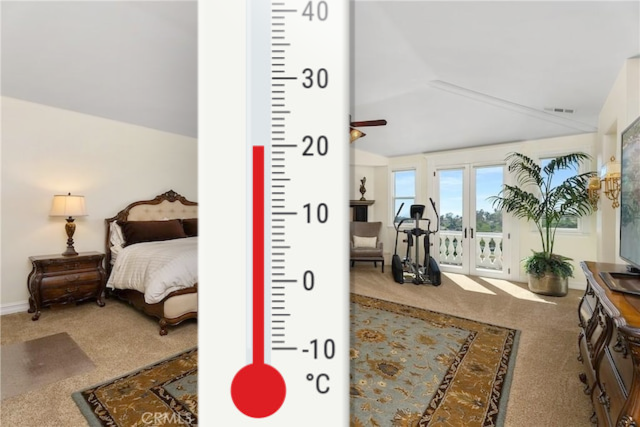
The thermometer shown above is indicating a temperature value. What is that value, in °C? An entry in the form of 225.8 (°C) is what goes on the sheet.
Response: 20 (°C)
